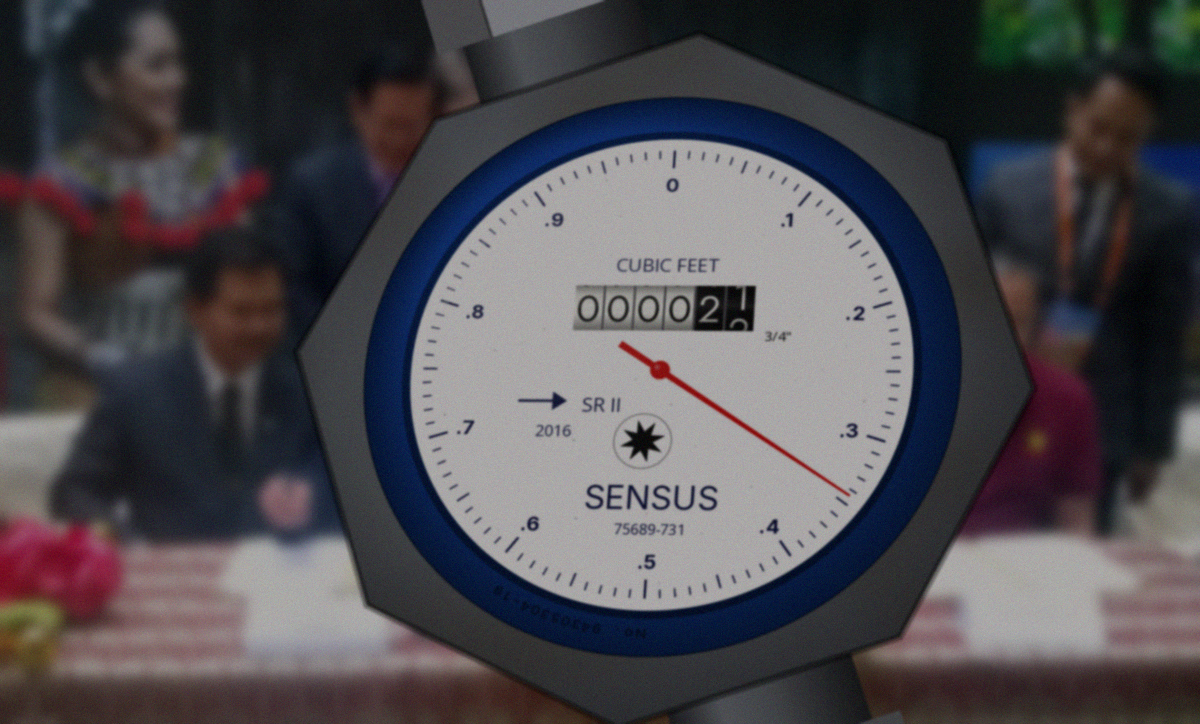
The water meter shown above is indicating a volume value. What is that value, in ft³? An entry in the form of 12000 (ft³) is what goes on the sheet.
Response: 21.34 (ft³)
